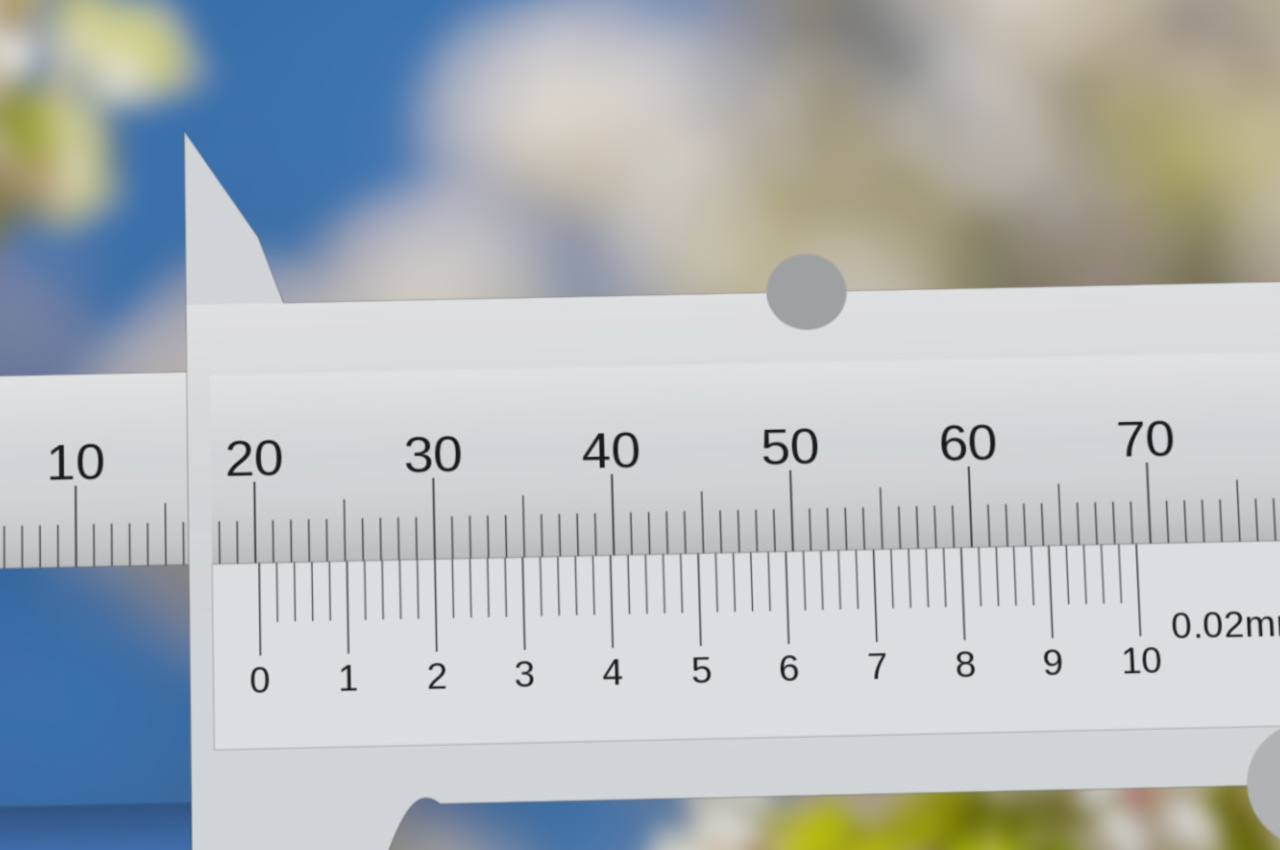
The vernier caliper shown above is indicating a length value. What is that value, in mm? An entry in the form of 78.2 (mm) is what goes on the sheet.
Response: 20.2 (mm)
